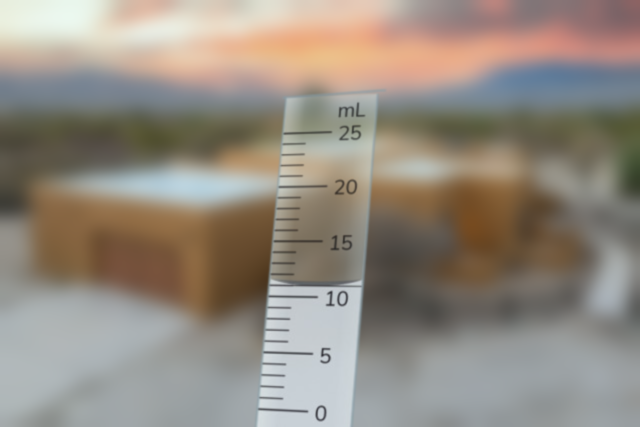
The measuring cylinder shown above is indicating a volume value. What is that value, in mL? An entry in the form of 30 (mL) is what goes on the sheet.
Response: 11 (mL)
